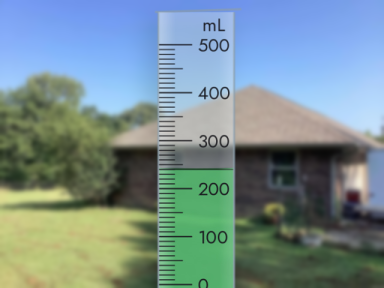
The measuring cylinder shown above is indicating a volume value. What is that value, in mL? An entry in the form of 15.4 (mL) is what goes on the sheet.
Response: 240 (mL)
